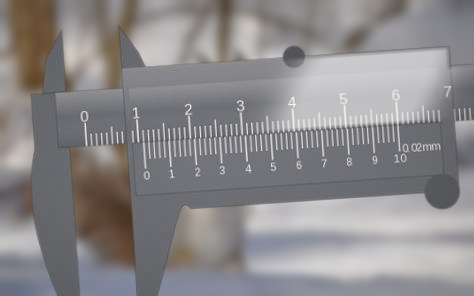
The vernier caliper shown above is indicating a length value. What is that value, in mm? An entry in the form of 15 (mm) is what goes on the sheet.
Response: 11.0 (mm)
